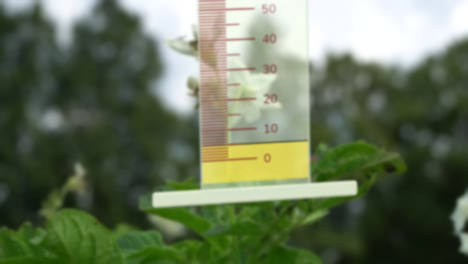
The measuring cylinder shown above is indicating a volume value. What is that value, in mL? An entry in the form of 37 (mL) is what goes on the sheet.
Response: 5 (mL)
